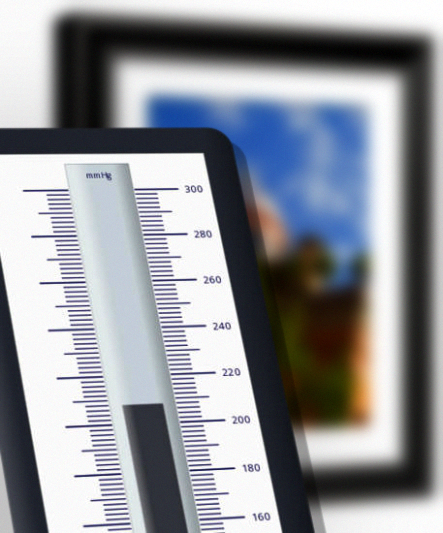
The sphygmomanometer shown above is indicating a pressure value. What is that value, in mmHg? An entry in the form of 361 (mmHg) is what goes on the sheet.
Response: 208 (mmHg)
